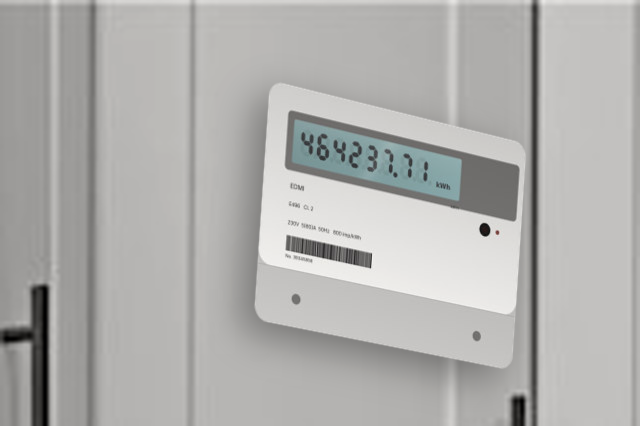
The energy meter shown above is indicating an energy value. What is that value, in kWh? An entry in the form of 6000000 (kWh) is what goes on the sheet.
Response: 464237.71 (kWh)
